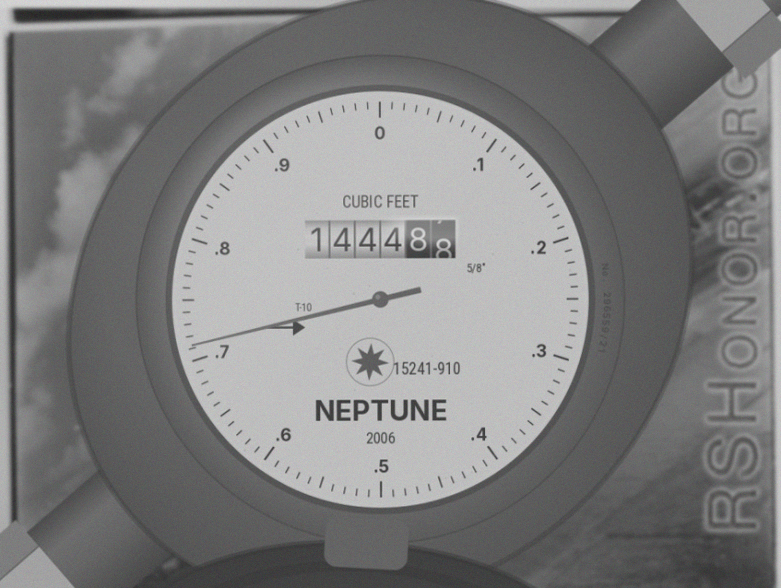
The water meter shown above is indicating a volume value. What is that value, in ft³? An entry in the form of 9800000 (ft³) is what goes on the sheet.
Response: 144487.71 (ft³)
